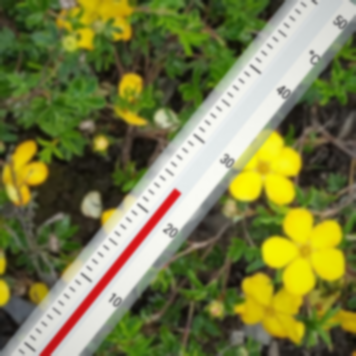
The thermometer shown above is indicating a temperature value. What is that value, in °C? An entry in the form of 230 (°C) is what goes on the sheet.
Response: 24 (°C)
